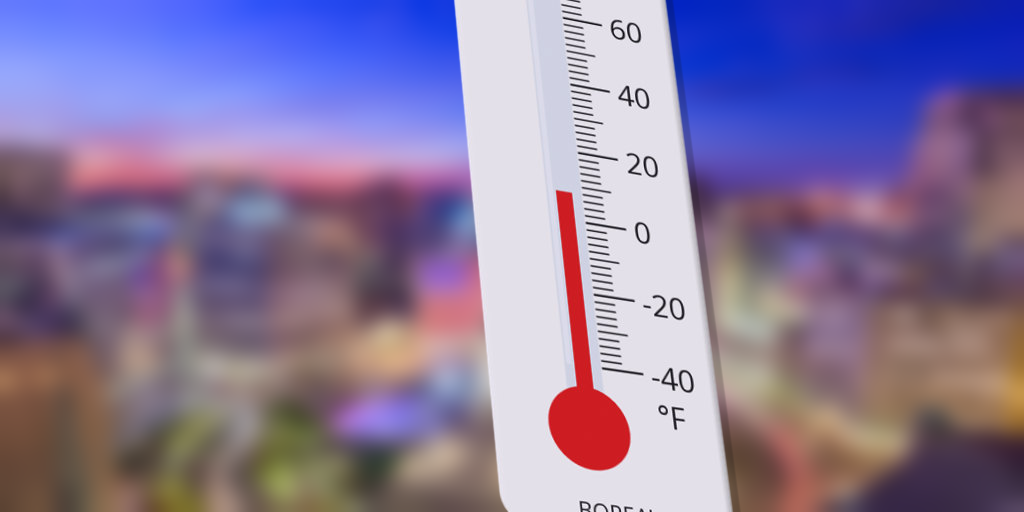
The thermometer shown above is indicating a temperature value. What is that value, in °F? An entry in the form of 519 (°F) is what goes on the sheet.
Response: 8 (°F)
